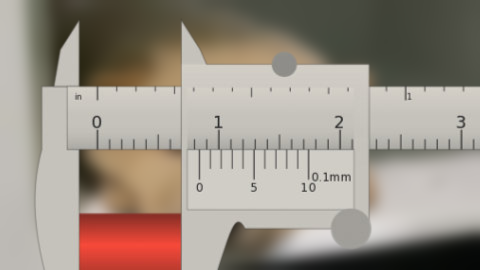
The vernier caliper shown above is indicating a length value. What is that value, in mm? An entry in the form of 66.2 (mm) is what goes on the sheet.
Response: 8.4 (mm)
